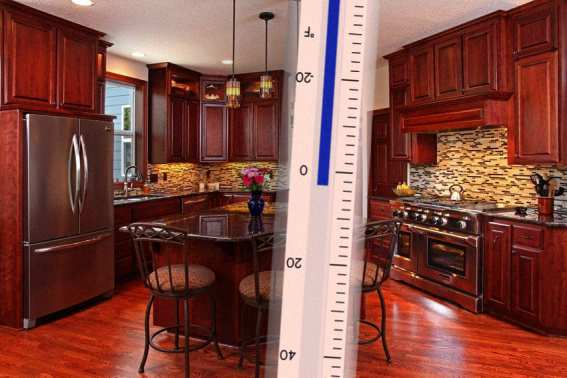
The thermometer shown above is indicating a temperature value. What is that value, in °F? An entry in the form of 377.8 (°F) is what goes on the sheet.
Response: 3 (°F)
